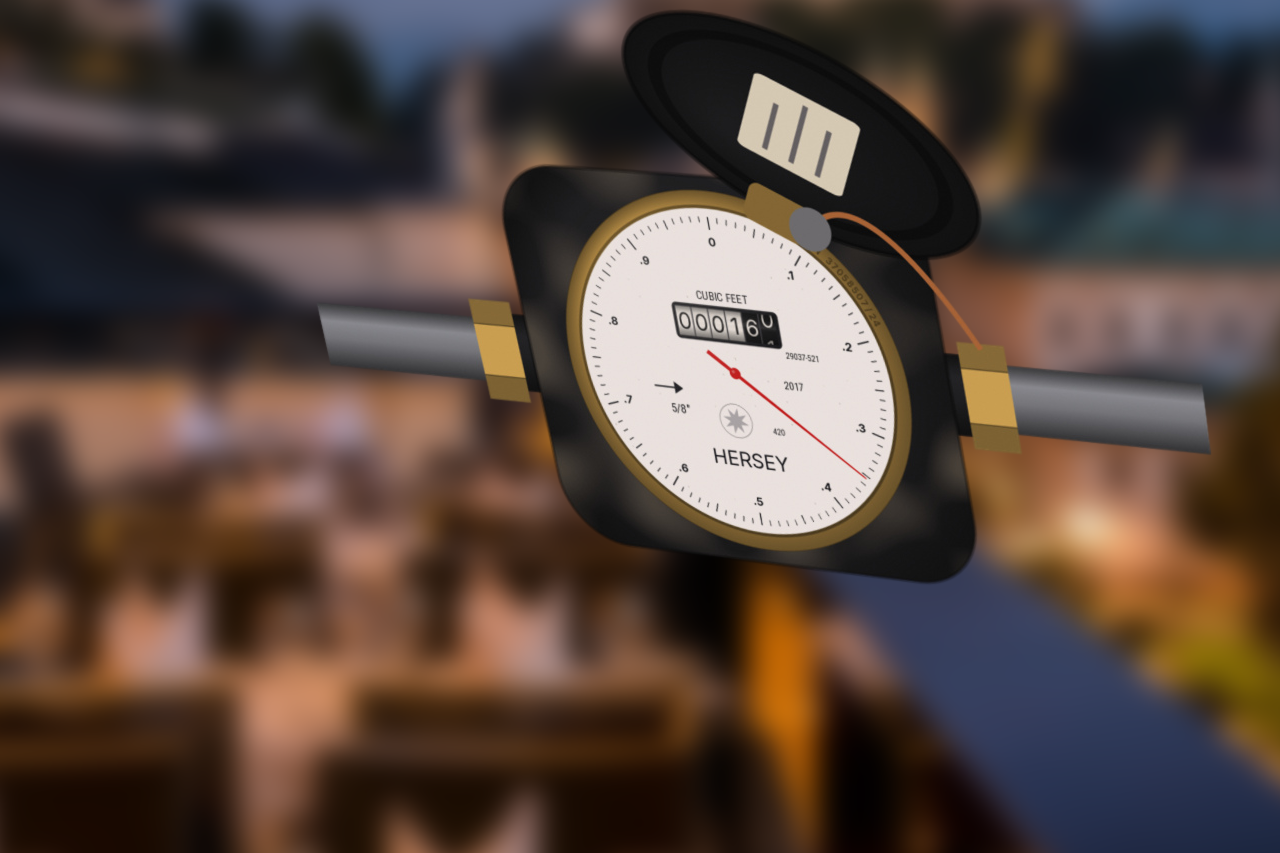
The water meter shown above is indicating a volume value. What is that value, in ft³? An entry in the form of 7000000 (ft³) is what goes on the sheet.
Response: 160.35 (ft³)
